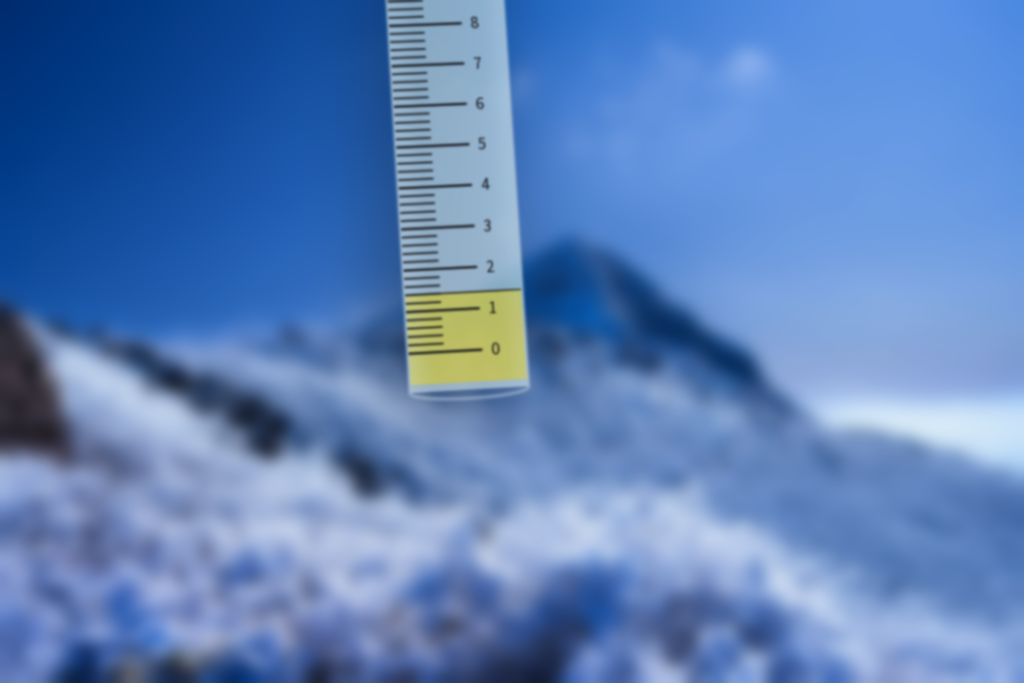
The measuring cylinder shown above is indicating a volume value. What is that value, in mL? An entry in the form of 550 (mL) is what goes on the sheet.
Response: 1.4 (mL)
